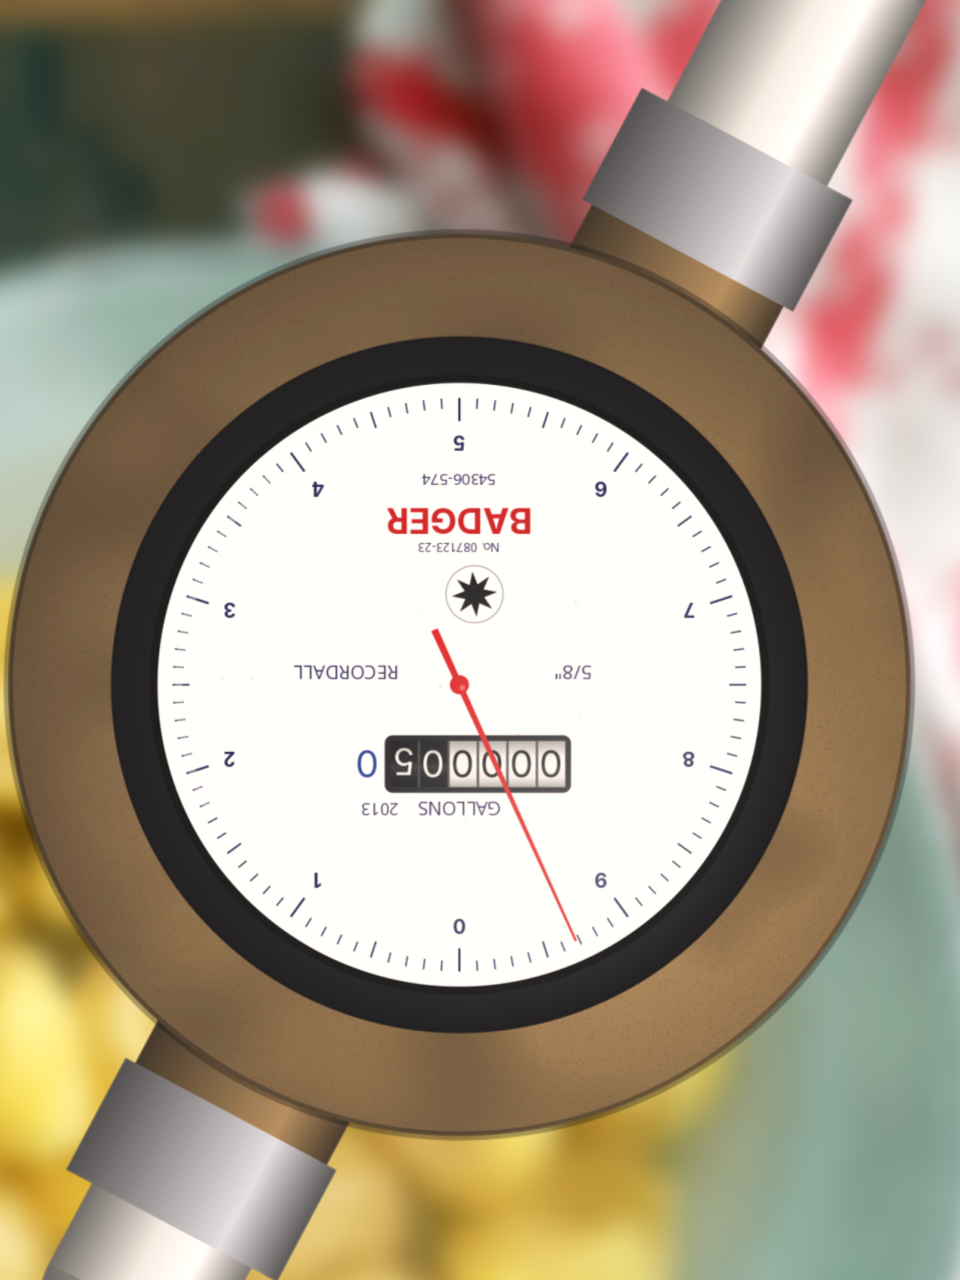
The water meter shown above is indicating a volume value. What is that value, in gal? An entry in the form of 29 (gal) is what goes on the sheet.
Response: 49.3 (gal)
